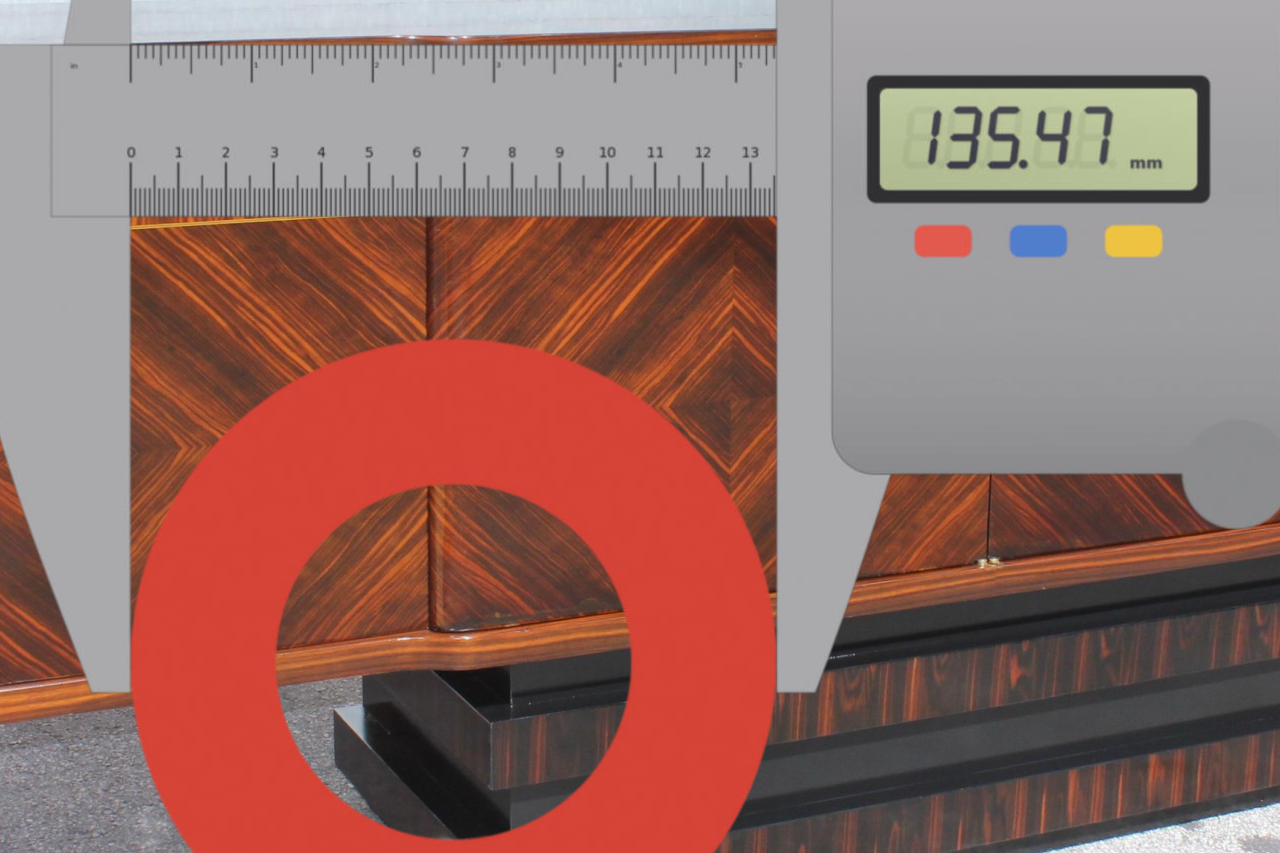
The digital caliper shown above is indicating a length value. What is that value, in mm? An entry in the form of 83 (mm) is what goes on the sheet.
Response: 135.47 (mm)
